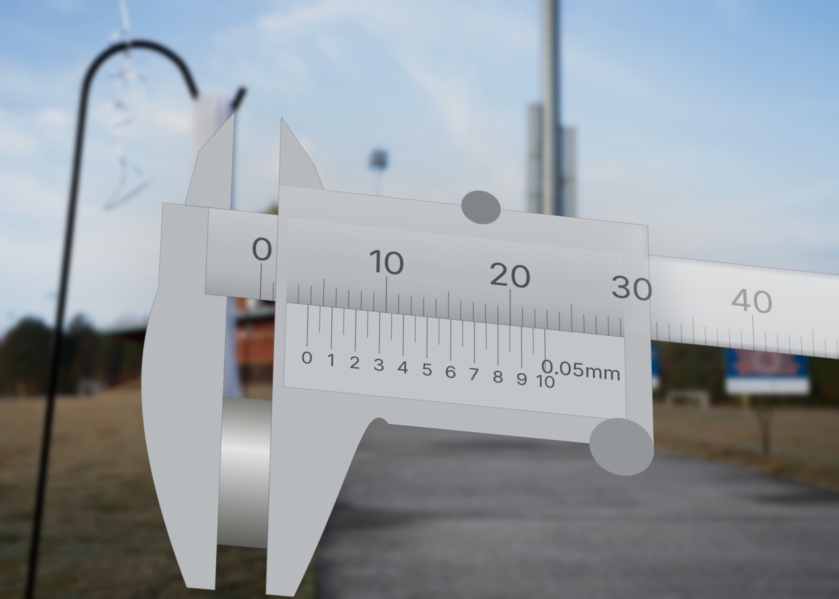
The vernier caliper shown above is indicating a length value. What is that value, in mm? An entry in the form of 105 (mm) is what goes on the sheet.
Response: 3.8 (mm)
